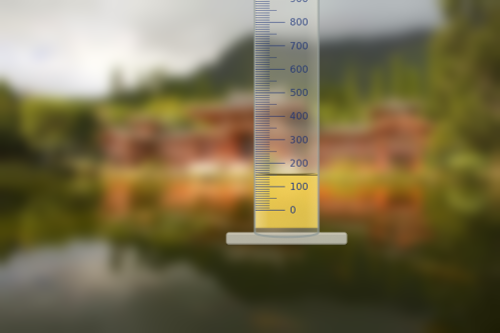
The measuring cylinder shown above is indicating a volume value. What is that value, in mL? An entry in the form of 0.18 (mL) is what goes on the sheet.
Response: 150 (mL)
